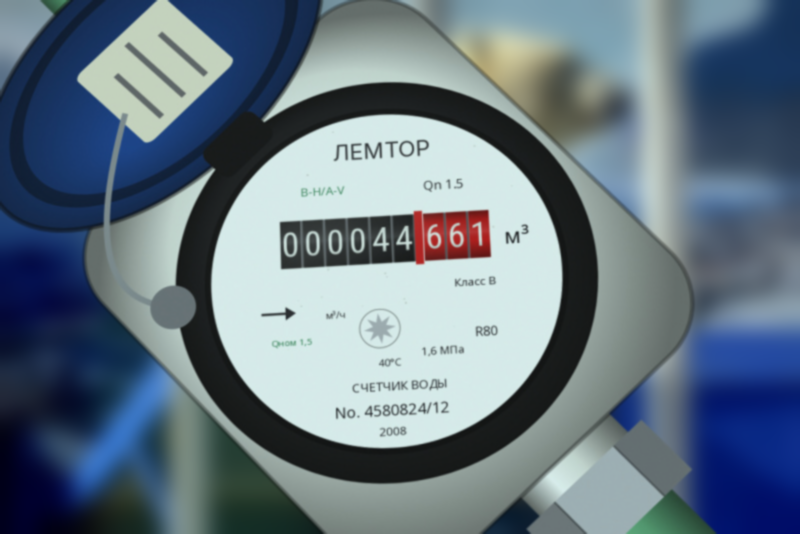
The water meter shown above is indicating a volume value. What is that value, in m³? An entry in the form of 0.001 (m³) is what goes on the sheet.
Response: 44.661 (m³)
